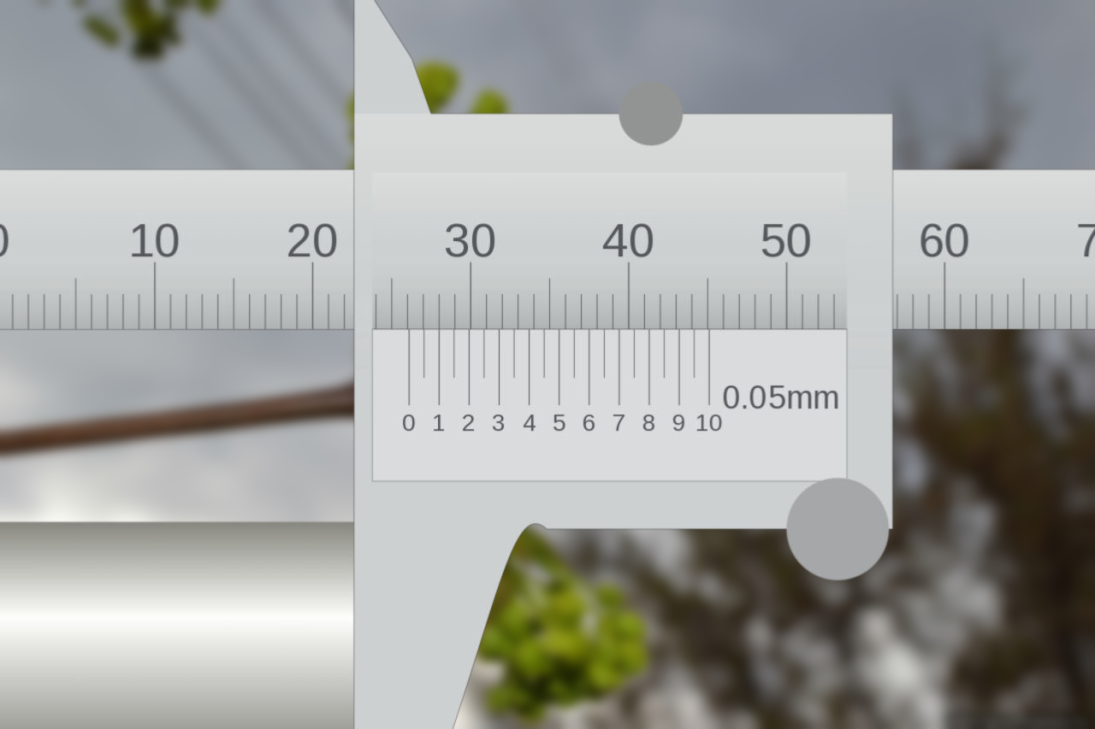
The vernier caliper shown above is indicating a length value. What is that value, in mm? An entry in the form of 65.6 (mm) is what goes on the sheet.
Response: 26.1 (mm)
